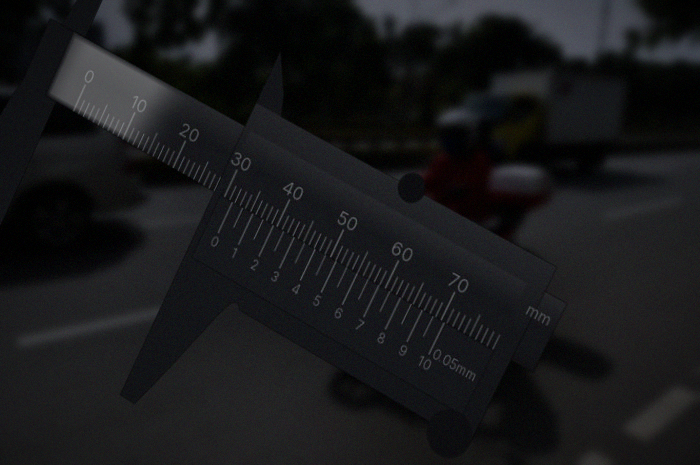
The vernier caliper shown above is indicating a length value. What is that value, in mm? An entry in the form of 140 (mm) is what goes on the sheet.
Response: 31.6 (mm)
